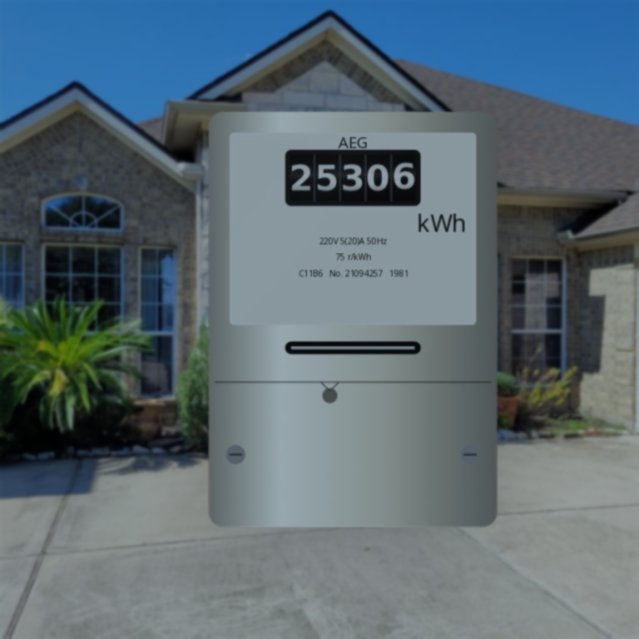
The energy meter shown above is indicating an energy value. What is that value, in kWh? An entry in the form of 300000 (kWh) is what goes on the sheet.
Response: 25306 (kWh)
